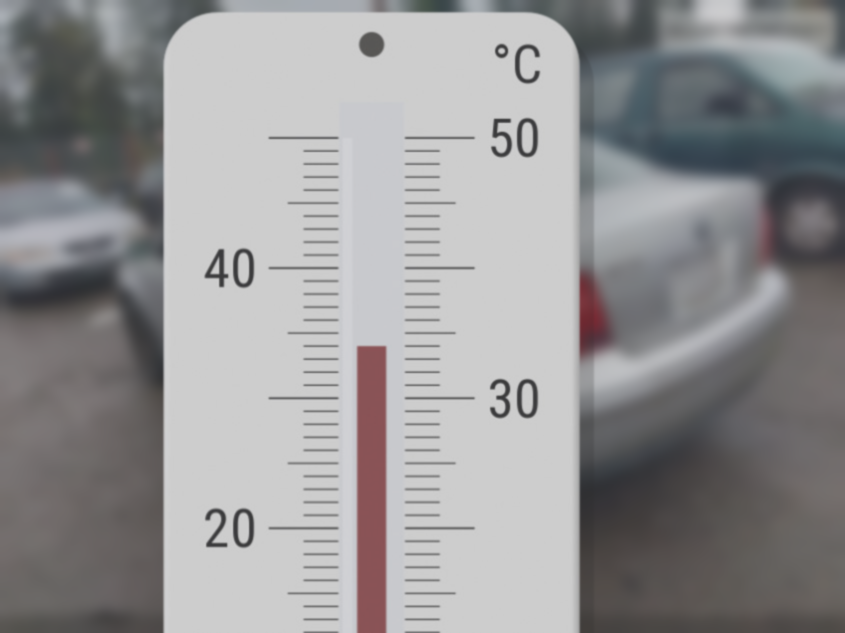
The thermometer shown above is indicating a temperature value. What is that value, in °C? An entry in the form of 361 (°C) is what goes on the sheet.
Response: 34 (°C)
